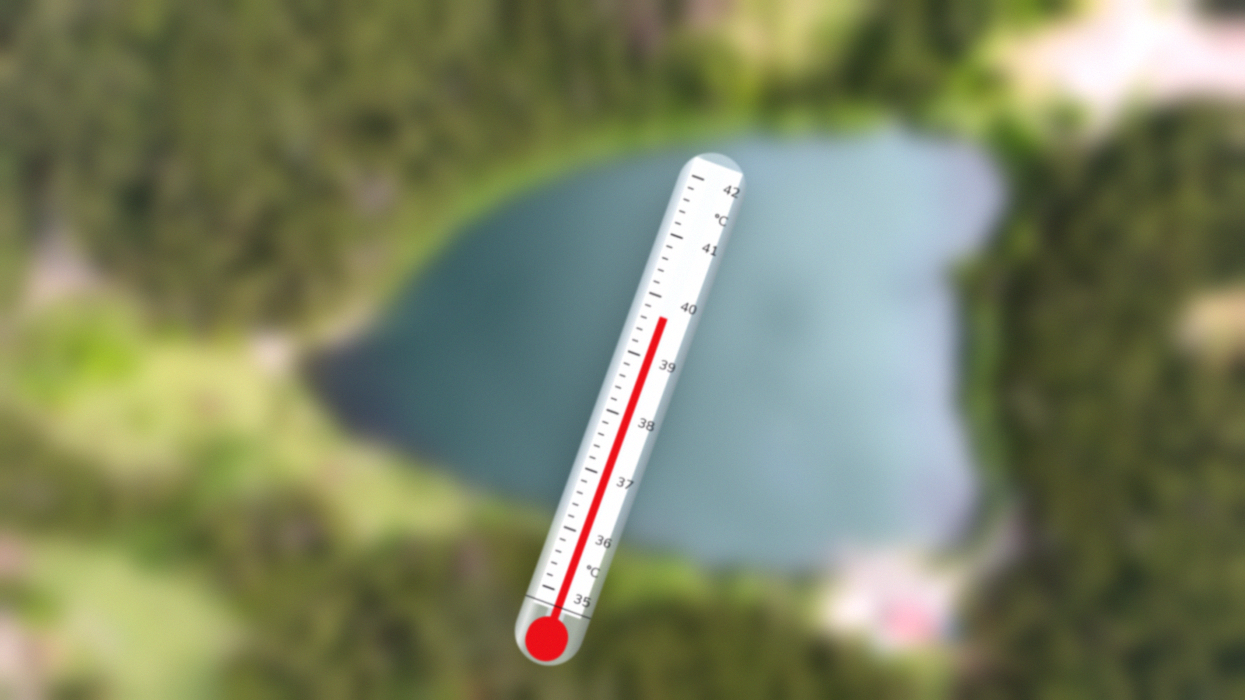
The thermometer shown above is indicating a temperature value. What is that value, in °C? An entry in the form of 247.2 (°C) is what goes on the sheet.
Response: 39.7 (°C)
